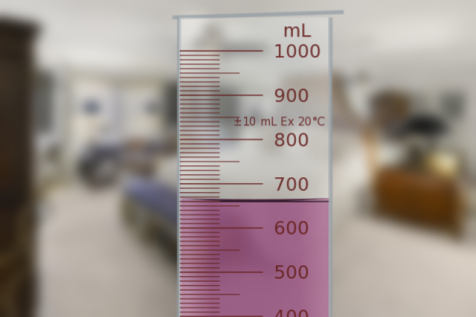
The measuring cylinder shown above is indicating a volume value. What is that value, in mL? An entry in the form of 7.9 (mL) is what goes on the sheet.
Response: 660 (mL)
